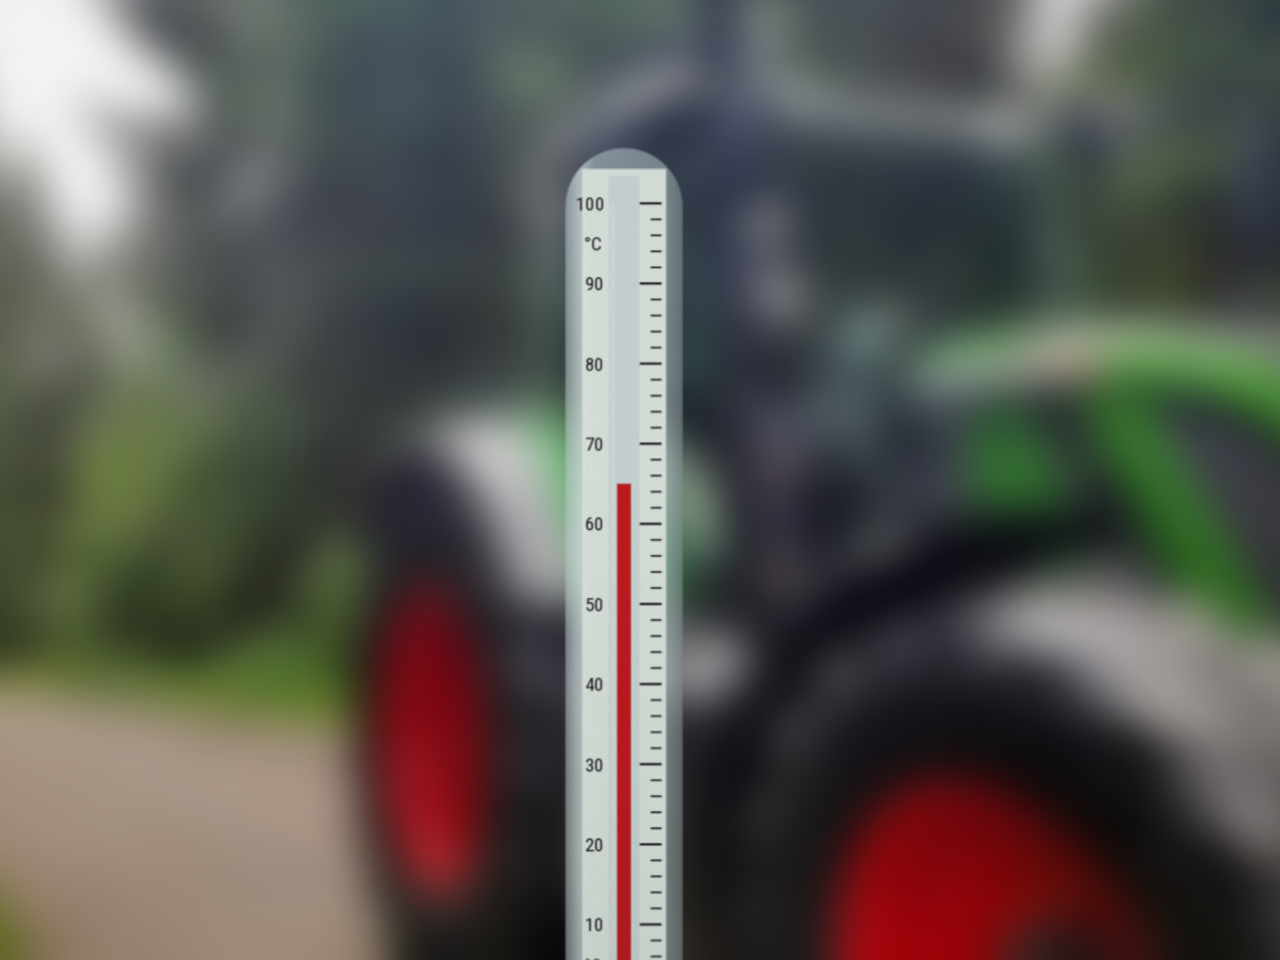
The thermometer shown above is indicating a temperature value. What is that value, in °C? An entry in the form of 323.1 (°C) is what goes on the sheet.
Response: 65 (°C)
